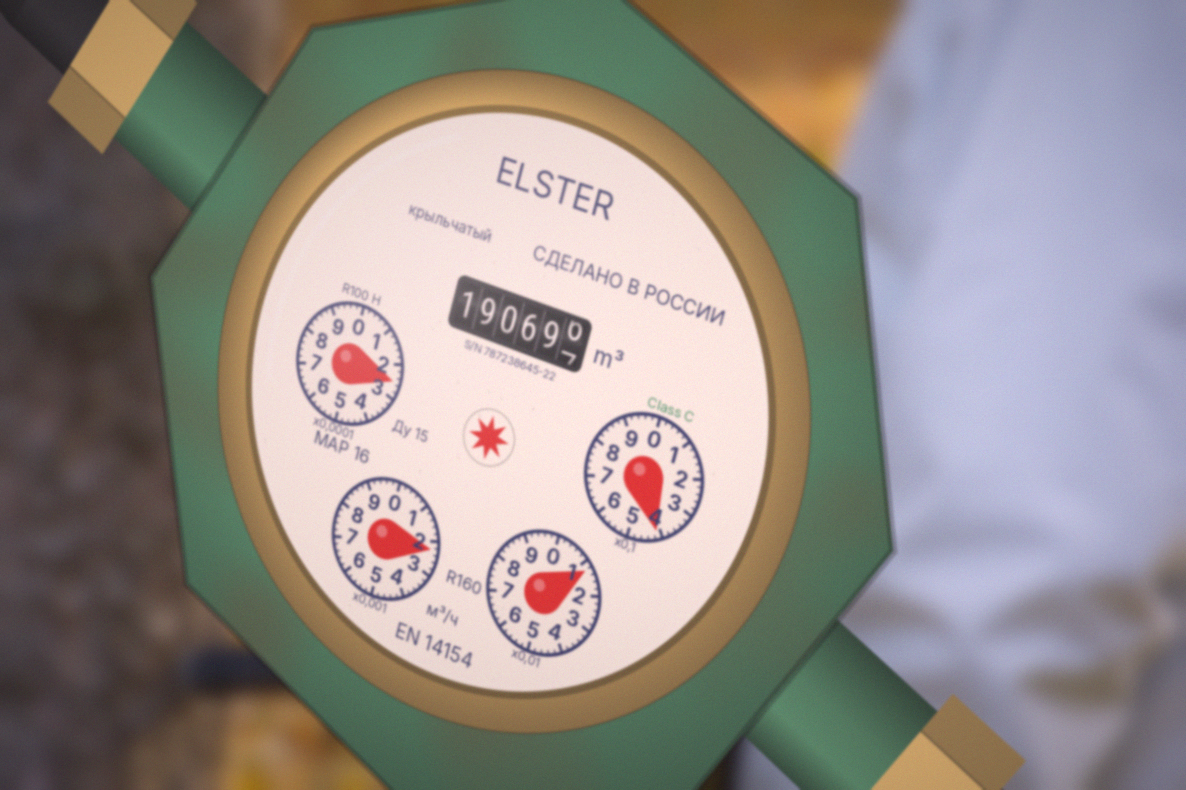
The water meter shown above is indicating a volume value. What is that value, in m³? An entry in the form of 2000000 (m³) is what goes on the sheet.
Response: 190696.4122 (m³)
